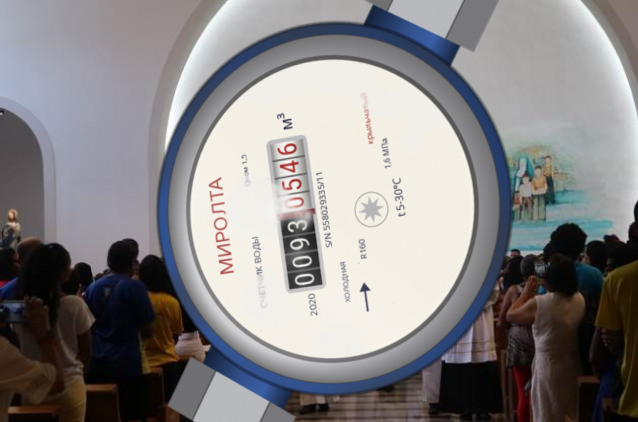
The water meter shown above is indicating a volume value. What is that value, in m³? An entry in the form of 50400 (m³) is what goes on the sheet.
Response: 93.0546 (m³)
